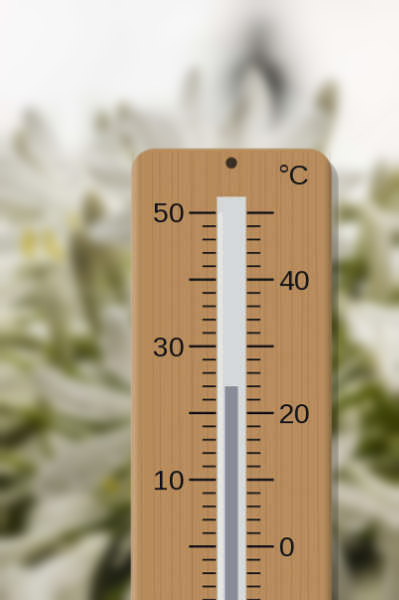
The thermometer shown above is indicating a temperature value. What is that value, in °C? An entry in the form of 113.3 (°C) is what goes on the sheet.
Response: 24 (°C)
